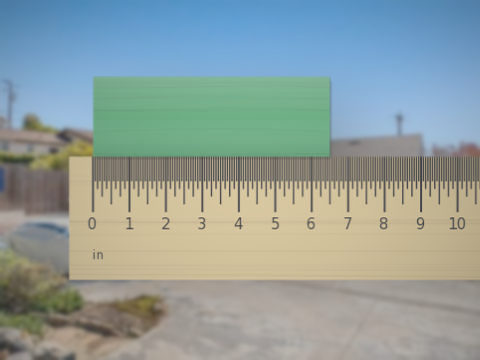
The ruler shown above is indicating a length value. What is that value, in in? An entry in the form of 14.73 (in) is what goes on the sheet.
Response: 6.5 (in)
